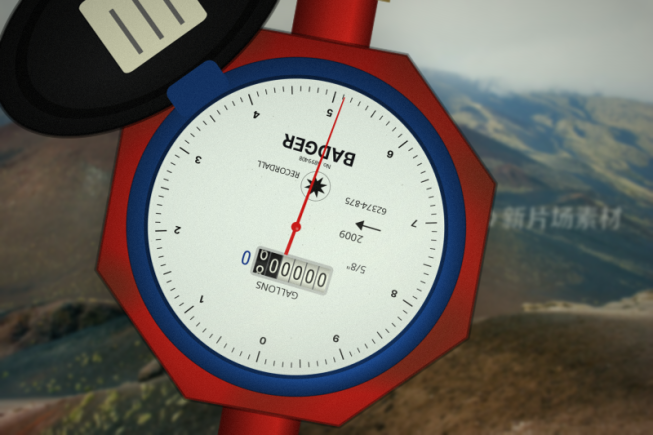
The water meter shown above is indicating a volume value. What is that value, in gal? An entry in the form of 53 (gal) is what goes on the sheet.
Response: 85.1 (gal)
